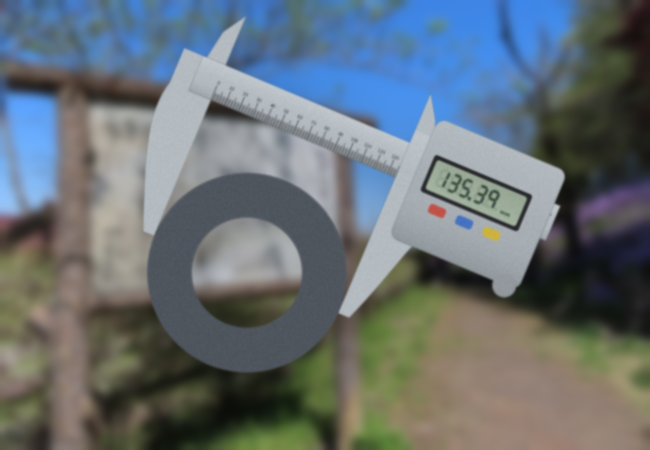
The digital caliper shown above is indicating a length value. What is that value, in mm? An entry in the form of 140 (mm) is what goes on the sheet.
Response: 135.39 (mm)
